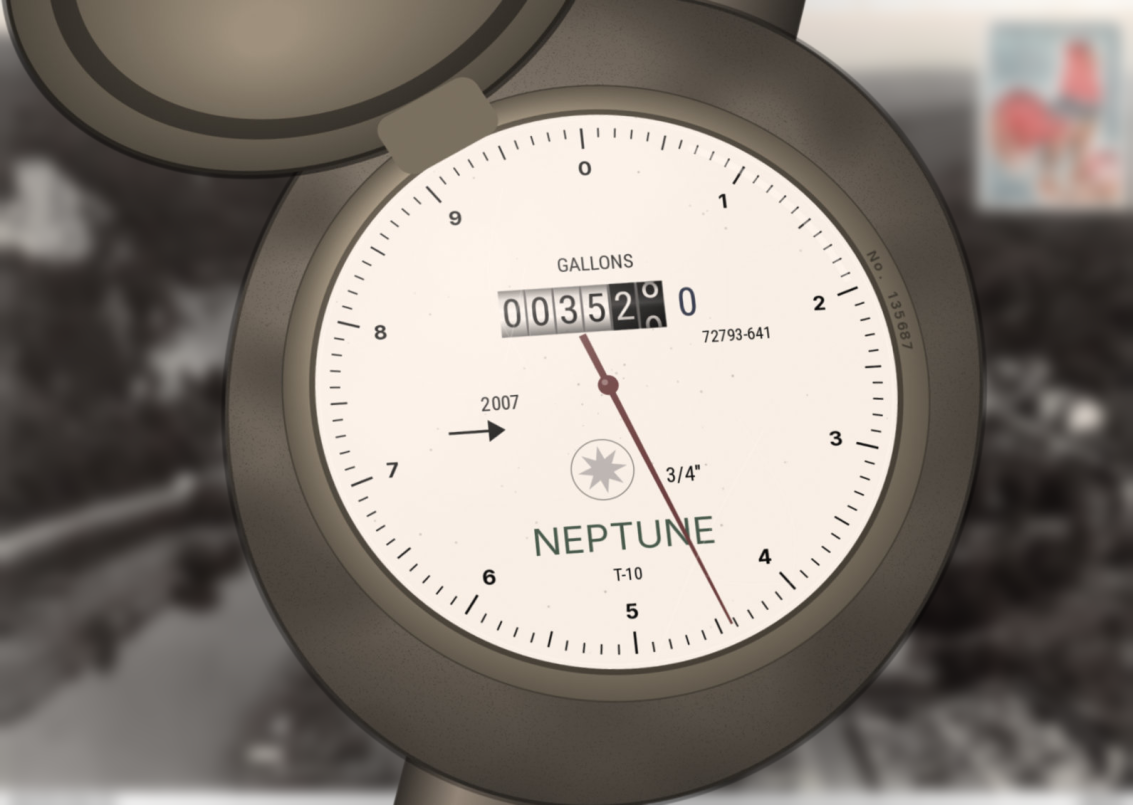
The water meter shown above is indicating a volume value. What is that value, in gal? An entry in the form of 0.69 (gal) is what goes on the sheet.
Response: 35284.4 (gal)
